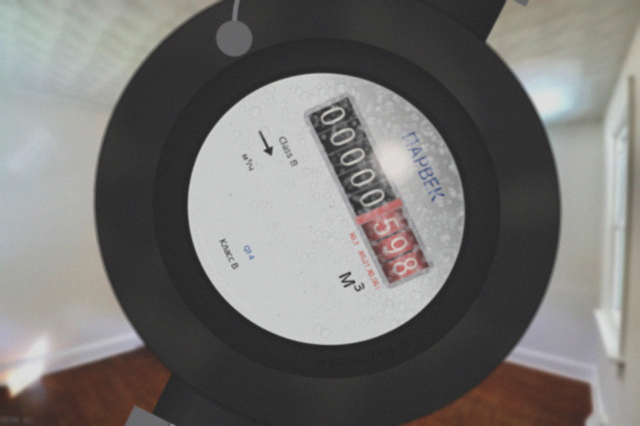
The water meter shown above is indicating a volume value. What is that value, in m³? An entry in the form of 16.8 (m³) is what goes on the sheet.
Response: 0.598 (m³)
